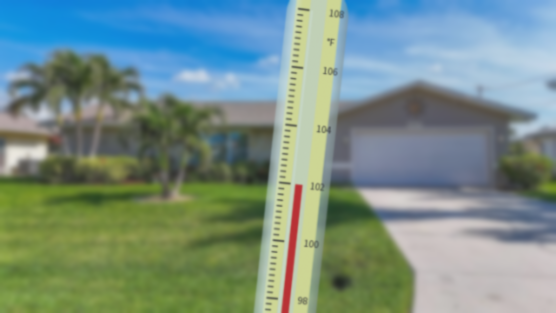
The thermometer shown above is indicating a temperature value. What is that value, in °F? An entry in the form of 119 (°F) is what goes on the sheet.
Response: 102 (°F)
